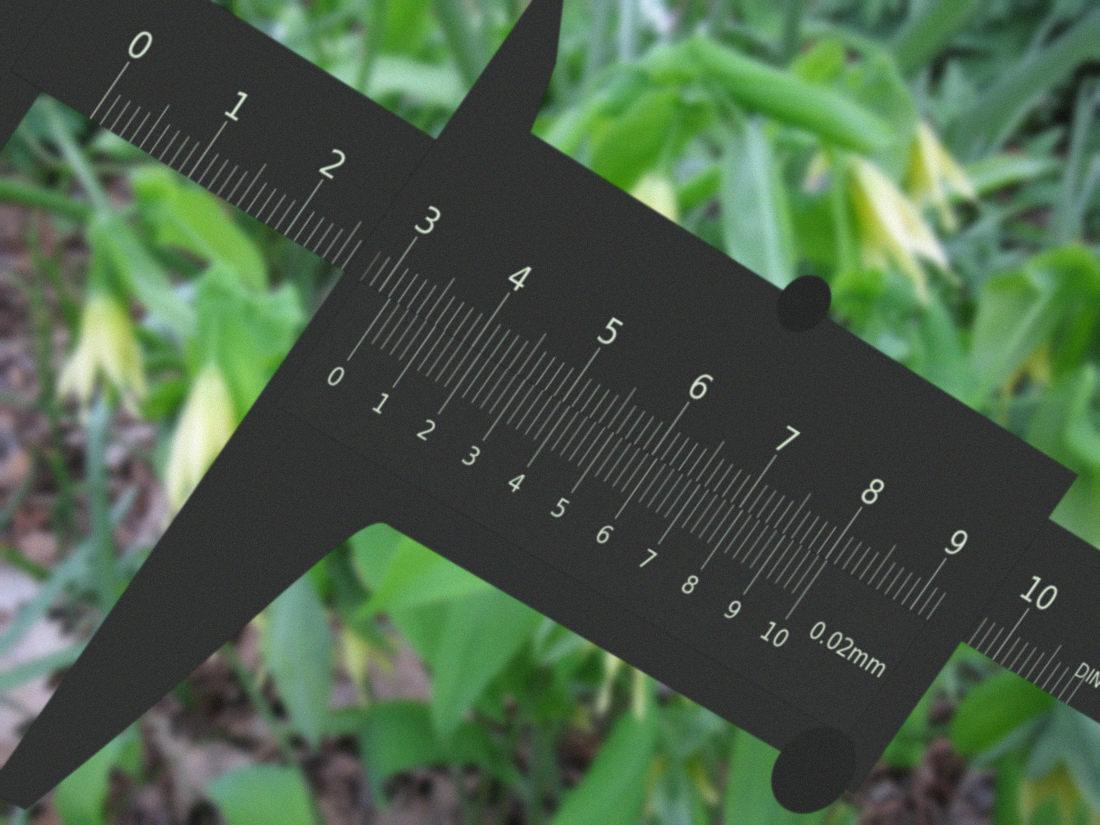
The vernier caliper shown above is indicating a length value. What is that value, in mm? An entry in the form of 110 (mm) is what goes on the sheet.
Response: 31.2 (mm)
